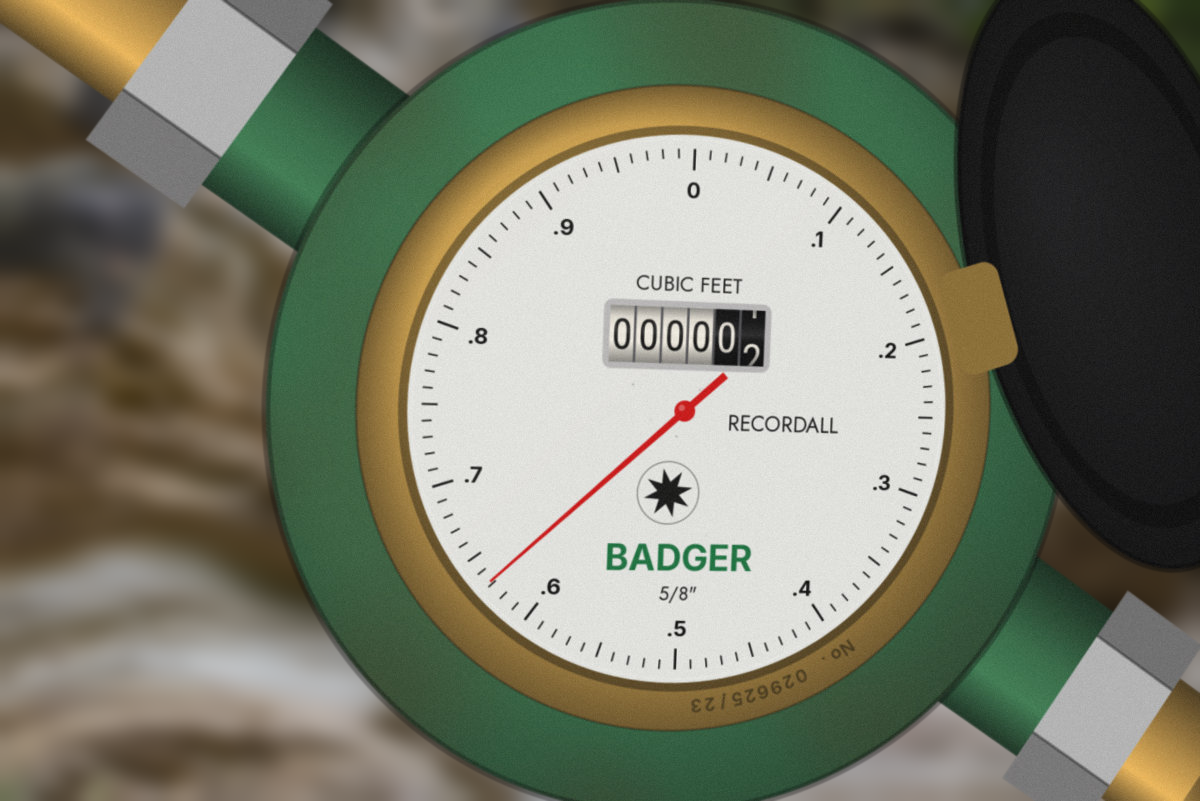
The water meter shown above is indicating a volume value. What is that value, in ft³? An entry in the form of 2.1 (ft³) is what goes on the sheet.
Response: 1.63 (ft³)
